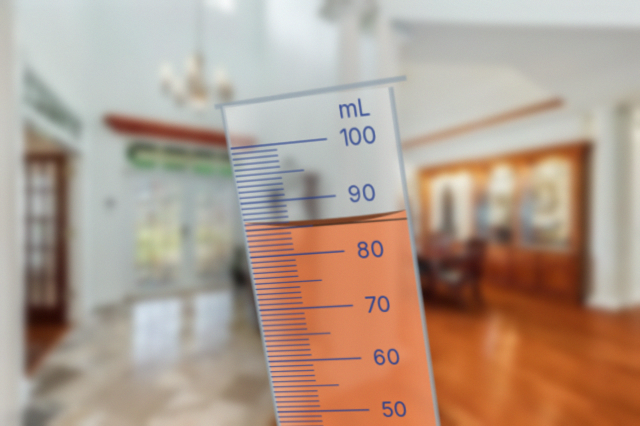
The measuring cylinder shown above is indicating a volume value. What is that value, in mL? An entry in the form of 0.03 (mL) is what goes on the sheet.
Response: 85 (mL)
